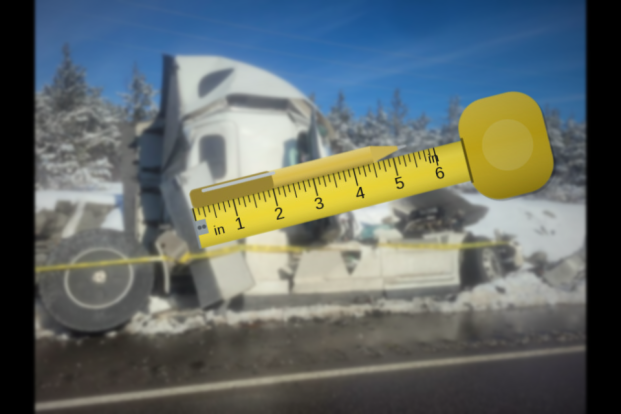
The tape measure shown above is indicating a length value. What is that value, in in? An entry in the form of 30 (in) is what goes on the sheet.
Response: 5.375 (in)
